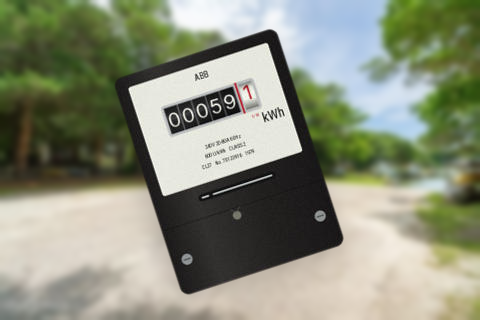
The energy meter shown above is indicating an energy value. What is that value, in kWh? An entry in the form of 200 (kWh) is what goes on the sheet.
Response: 59.1 (kWh)
